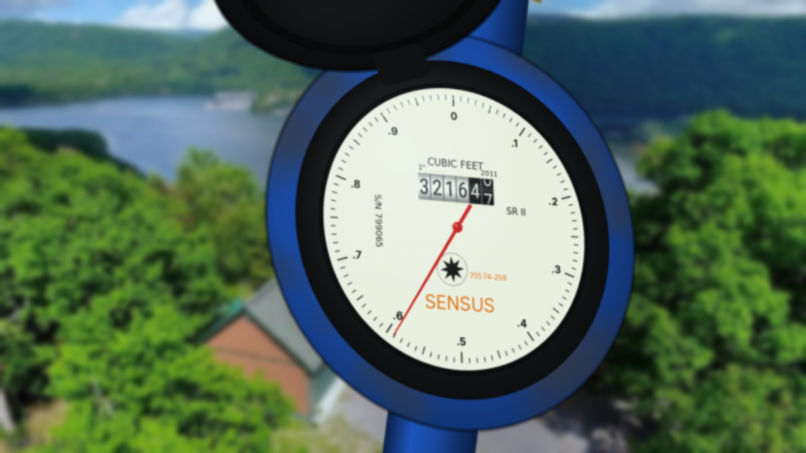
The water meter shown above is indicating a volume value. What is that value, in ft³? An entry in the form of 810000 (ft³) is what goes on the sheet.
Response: 321646.59 (ft³)
